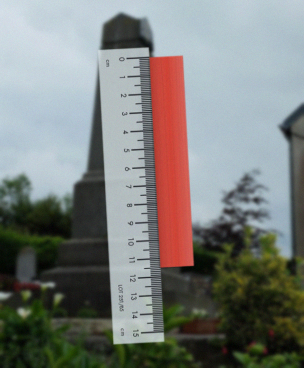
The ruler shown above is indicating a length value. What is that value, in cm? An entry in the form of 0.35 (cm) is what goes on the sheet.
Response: 11.5 (cm)
